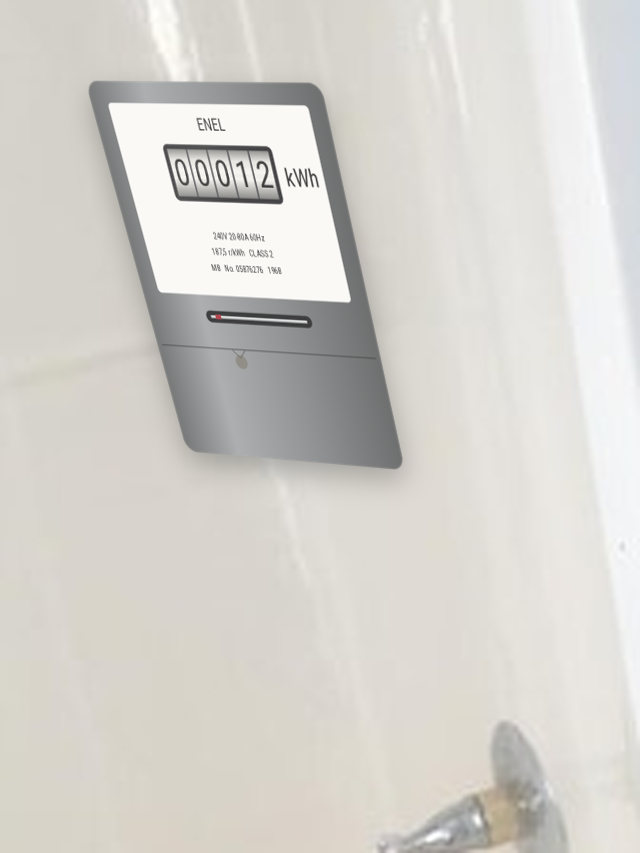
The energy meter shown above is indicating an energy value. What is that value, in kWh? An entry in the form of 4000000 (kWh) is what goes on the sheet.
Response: 12 (kWh)
